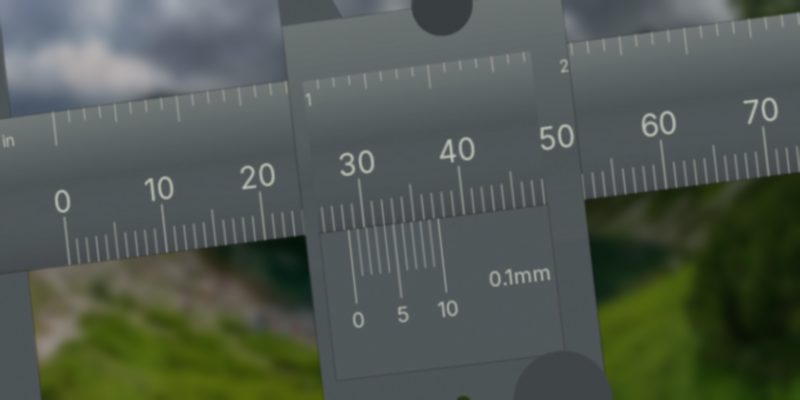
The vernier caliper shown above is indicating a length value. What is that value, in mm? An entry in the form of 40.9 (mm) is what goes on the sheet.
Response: 28.4 (mm)
